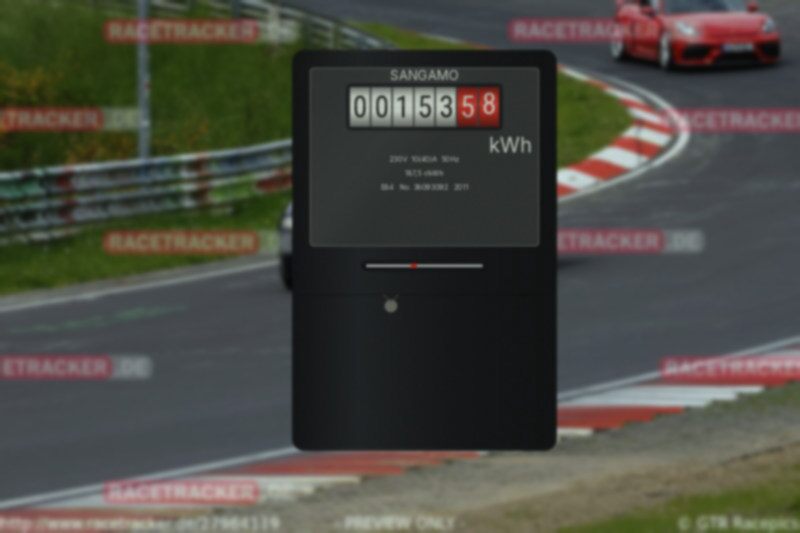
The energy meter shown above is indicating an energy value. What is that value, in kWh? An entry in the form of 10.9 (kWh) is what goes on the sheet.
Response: 153.58 (kWh)
